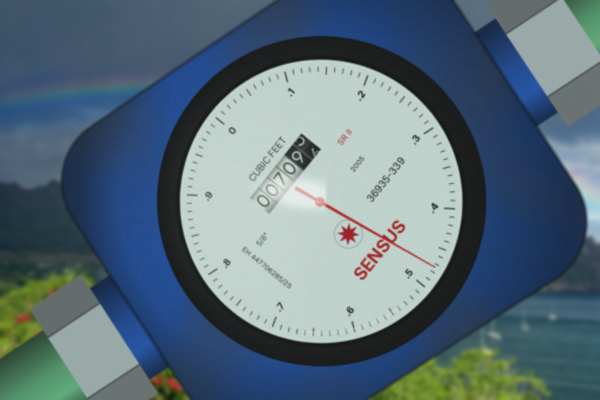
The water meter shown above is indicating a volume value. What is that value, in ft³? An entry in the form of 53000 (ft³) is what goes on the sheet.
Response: 7095.47 (ft³)
